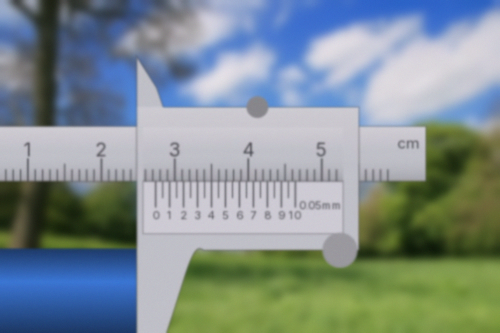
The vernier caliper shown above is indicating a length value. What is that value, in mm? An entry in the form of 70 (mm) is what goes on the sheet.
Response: 27.4 (mm)
